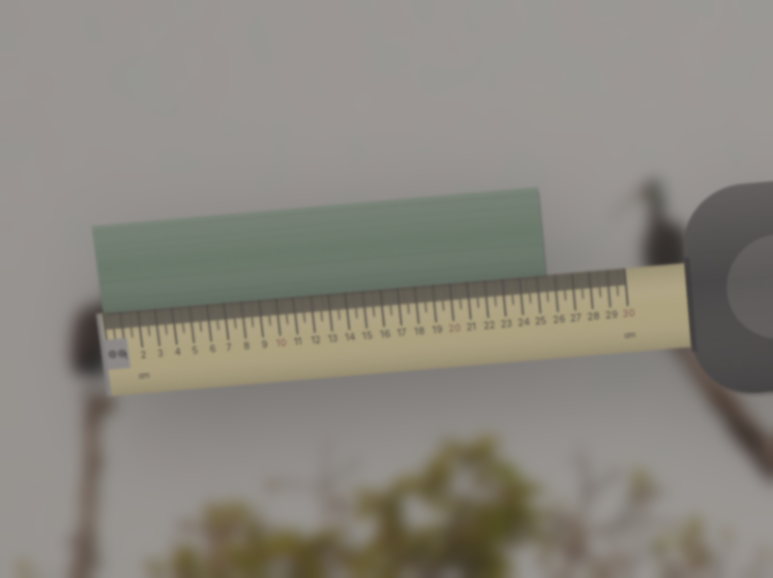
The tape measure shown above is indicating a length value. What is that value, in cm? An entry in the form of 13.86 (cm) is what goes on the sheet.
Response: 25.5 (cm)
